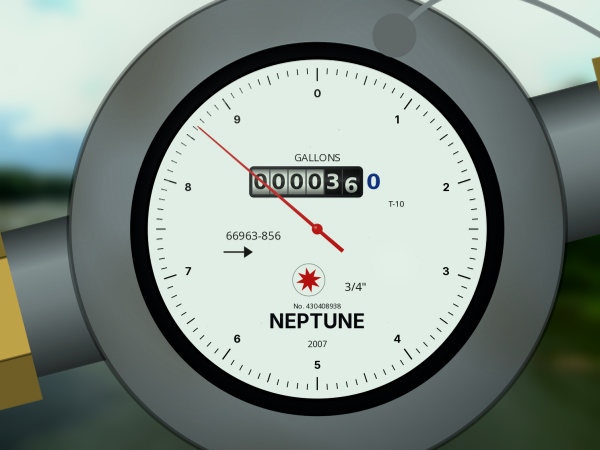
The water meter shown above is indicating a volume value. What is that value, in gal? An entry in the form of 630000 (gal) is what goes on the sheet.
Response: 358.6 (gal)
